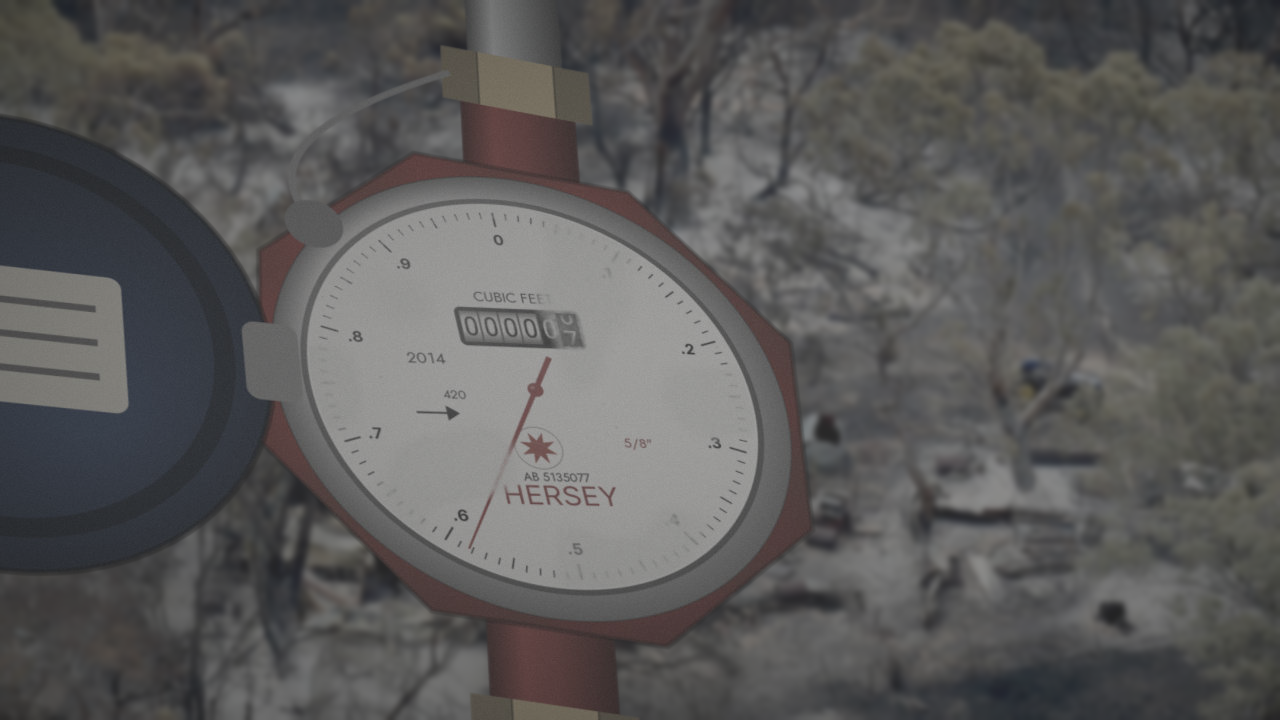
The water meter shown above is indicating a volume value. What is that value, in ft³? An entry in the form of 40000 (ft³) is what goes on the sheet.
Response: 6.58 (ft³)
